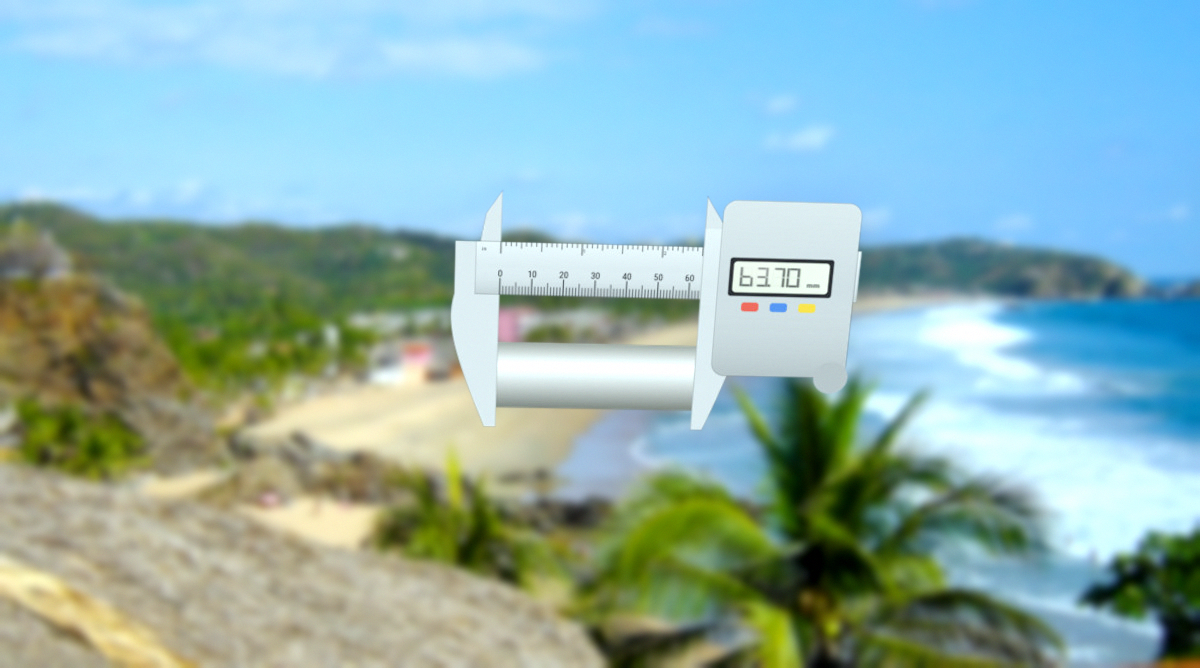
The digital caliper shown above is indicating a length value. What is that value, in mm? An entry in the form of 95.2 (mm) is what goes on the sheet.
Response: 63.70 (mm)
